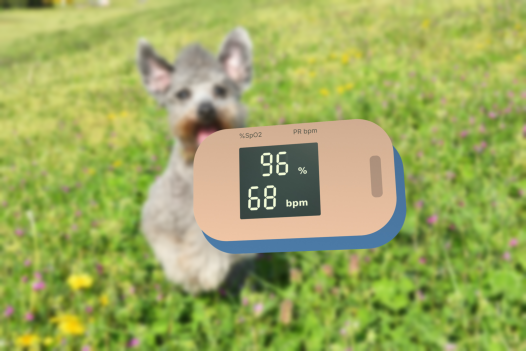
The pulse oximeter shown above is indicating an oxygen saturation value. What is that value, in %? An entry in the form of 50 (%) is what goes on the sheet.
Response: 96 (%)
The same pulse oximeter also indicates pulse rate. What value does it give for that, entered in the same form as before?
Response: 68 (bpm)
